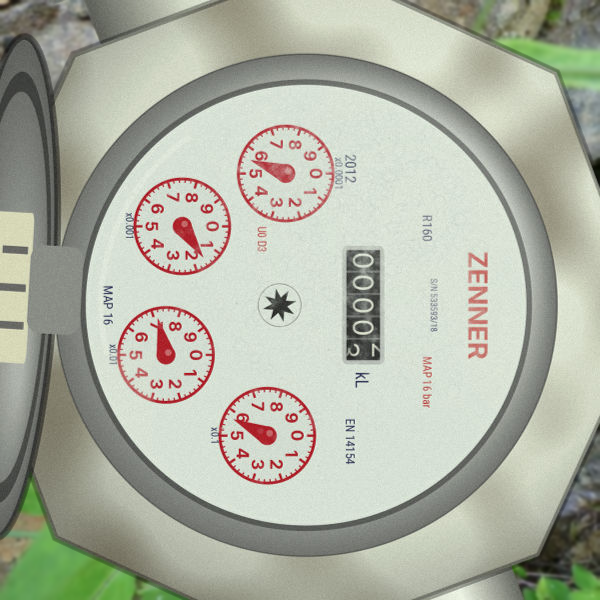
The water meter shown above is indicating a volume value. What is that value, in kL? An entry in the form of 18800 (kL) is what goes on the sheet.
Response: 2.5715 (kL)
